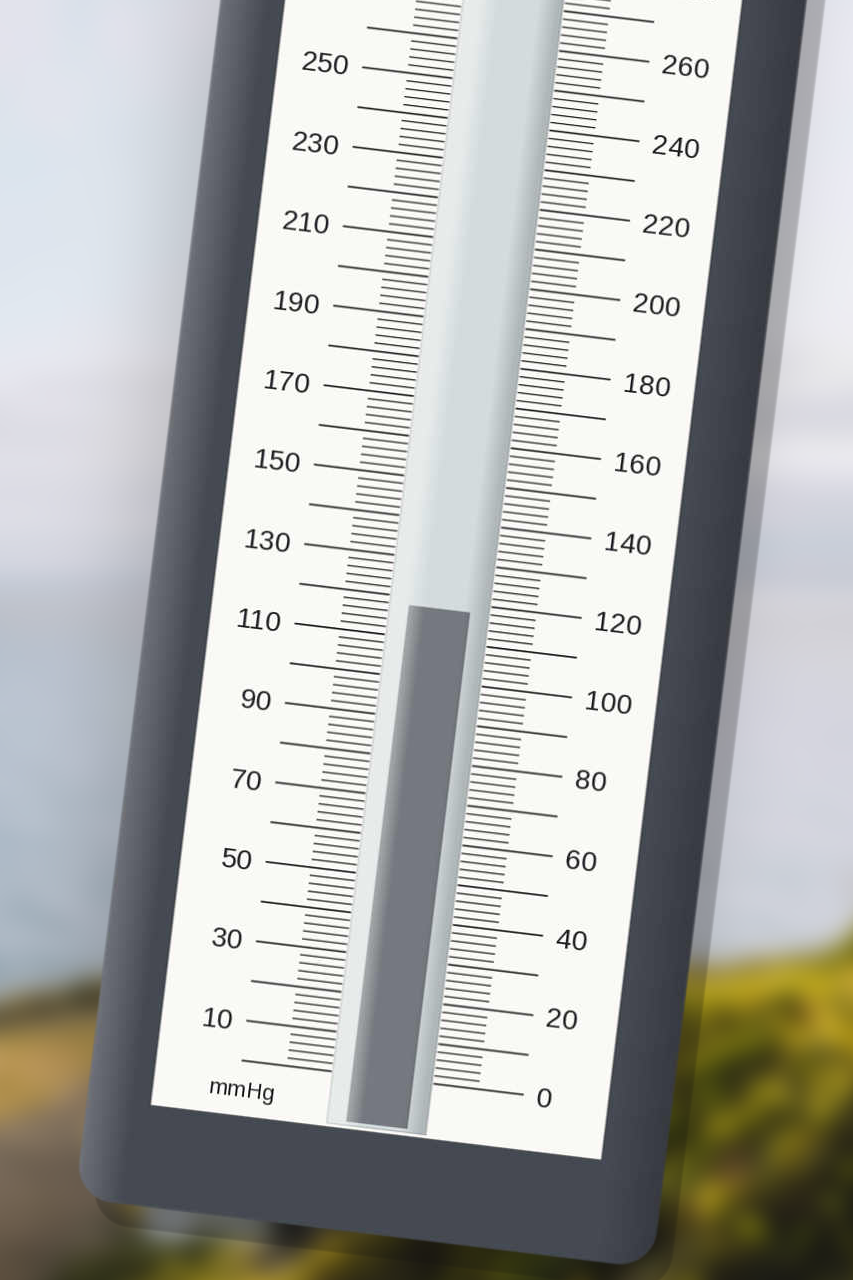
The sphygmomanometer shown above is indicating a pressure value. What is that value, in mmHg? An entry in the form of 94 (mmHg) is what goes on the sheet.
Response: 118 (mmHg)
